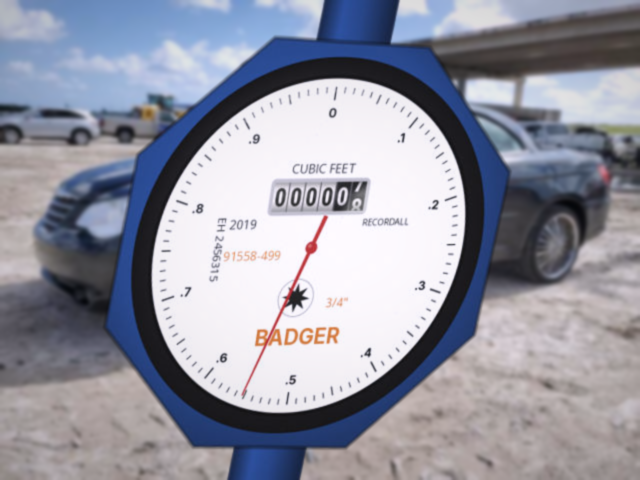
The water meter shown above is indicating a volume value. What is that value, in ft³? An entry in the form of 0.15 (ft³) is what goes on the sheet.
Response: 7.55 (ft³)
